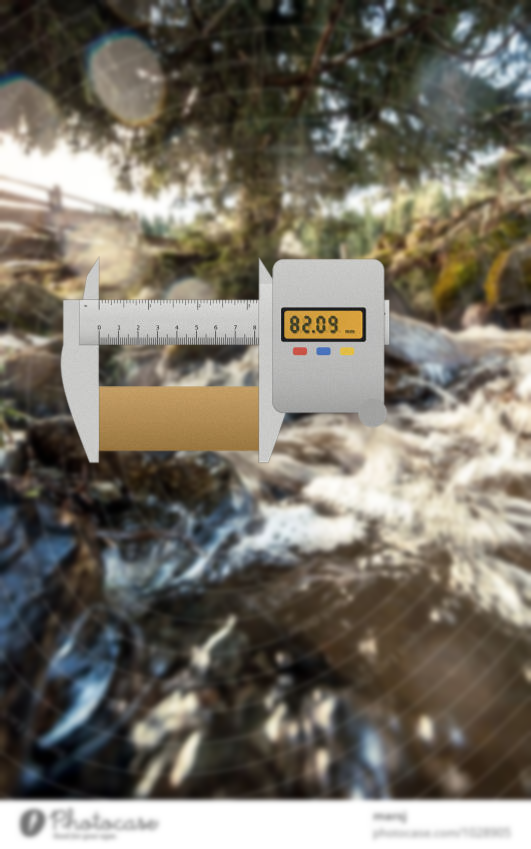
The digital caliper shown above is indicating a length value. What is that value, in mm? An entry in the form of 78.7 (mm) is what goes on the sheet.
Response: 82.09 (mm)
